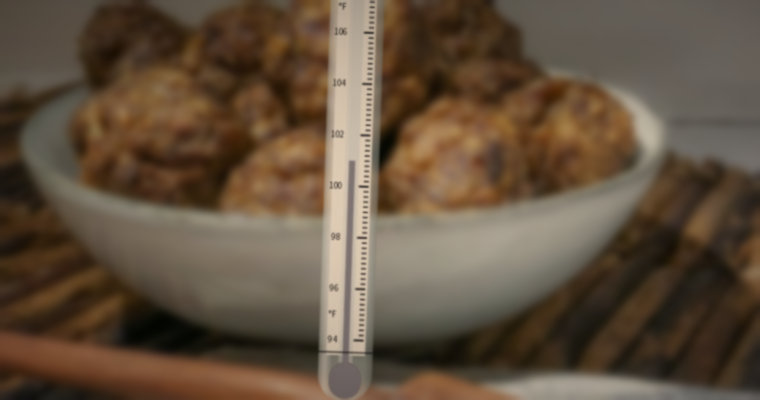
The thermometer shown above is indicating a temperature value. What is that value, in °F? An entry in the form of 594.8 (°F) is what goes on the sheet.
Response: 101 (°F)
